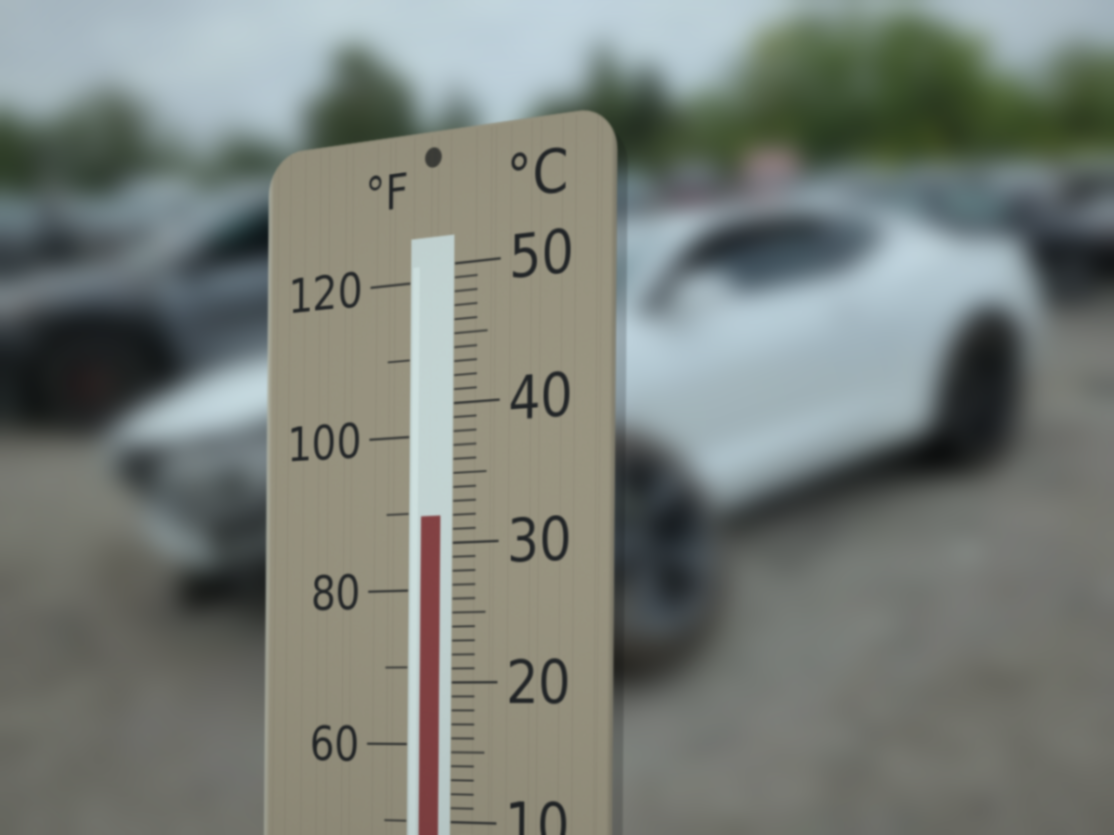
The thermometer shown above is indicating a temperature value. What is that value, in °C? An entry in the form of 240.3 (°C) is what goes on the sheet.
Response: 32 (°C)
